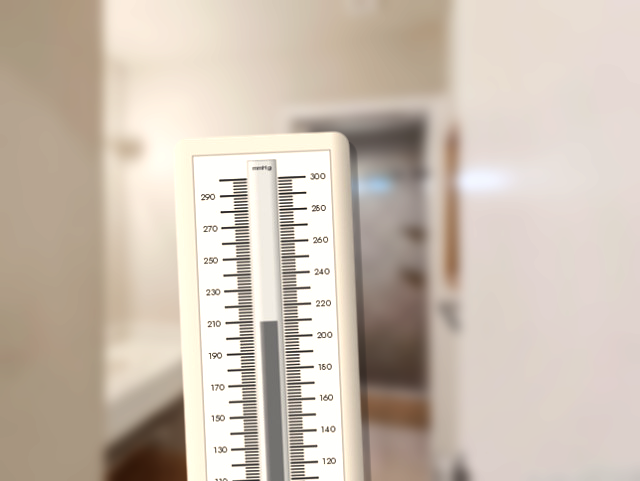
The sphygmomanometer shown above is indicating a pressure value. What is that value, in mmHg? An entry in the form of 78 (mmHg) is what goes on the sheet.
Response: 210 (mmHg)
